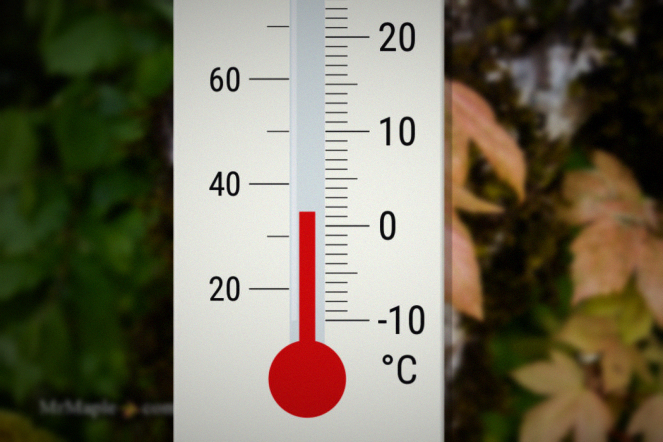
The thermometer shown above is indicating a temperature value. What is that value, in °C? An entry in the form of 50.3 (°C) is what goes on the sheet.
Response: 1.5 (°C)
